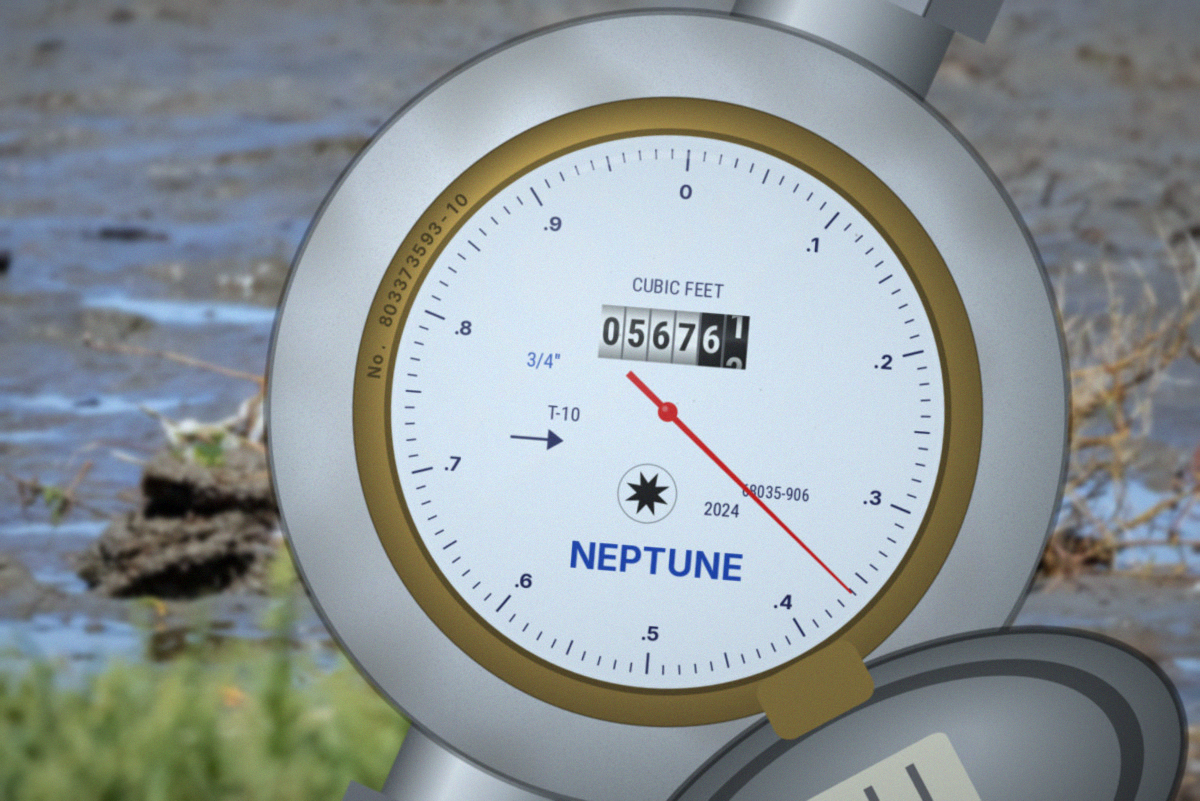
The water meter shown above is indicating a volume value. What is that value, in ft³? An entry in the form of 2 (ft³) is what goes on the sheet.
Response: 56761.36 (ft³)
